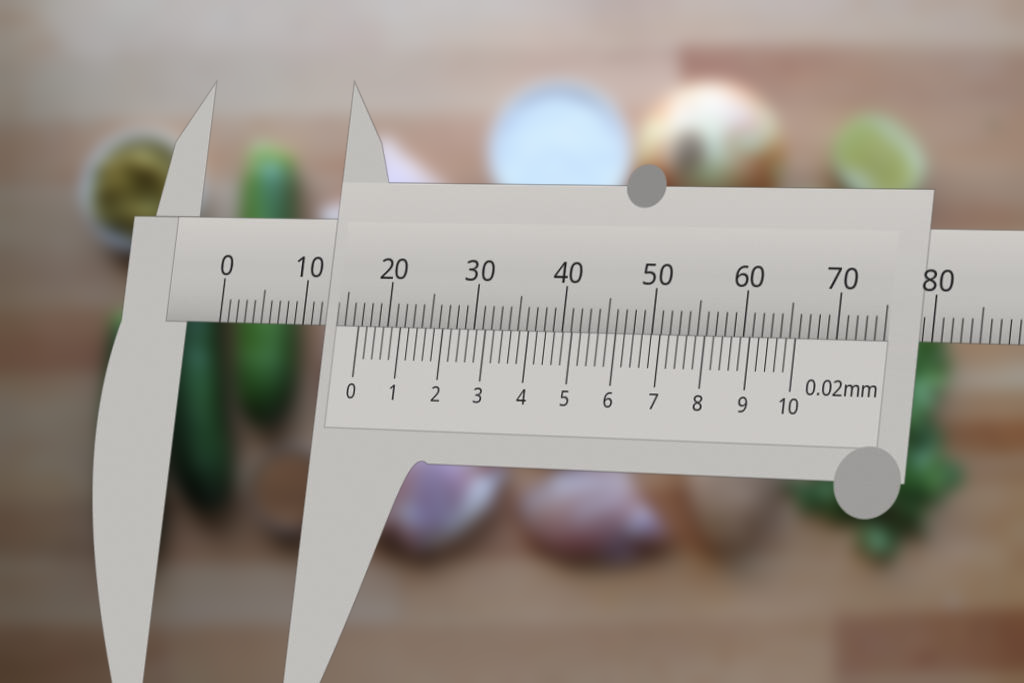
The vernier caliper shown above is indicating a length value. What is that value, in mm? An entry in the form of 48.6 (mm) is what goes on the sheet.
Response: 16.6 (mm)
